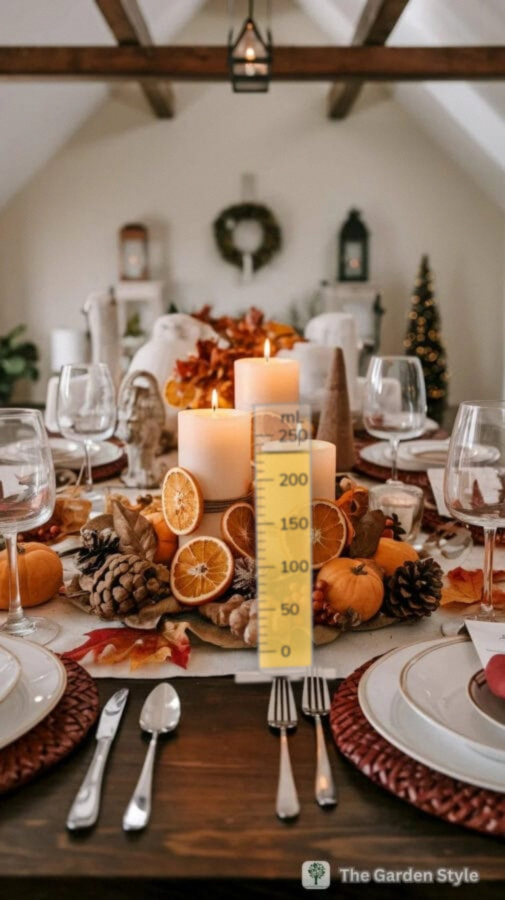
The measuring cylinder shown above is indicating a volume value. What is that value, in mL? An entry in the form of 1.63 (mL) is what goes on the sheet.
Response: 230 (mL)
